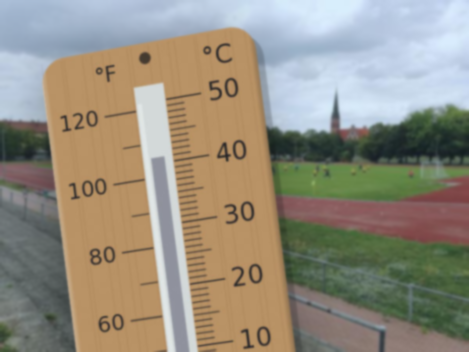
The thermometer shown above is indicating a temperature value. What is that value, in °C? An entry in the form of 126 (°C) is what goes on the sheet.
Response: 41 (°C)
